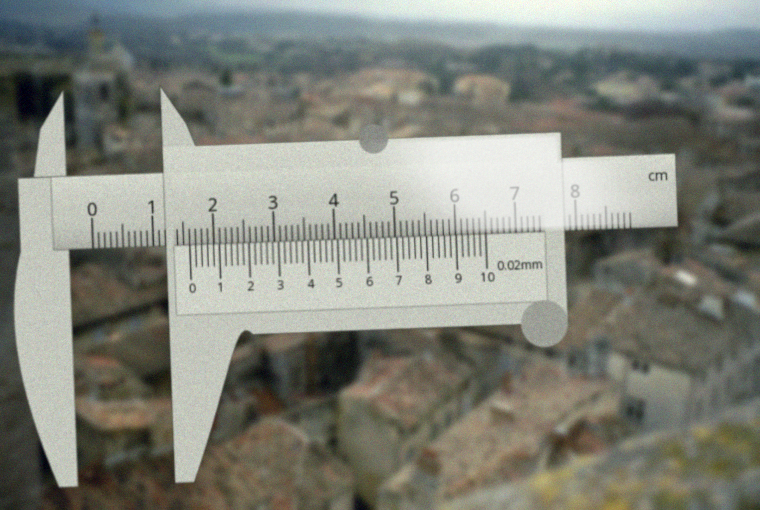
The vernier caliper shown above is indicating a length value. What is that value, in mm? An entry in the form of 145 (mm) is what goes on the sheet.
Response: 16.0 (mm)
